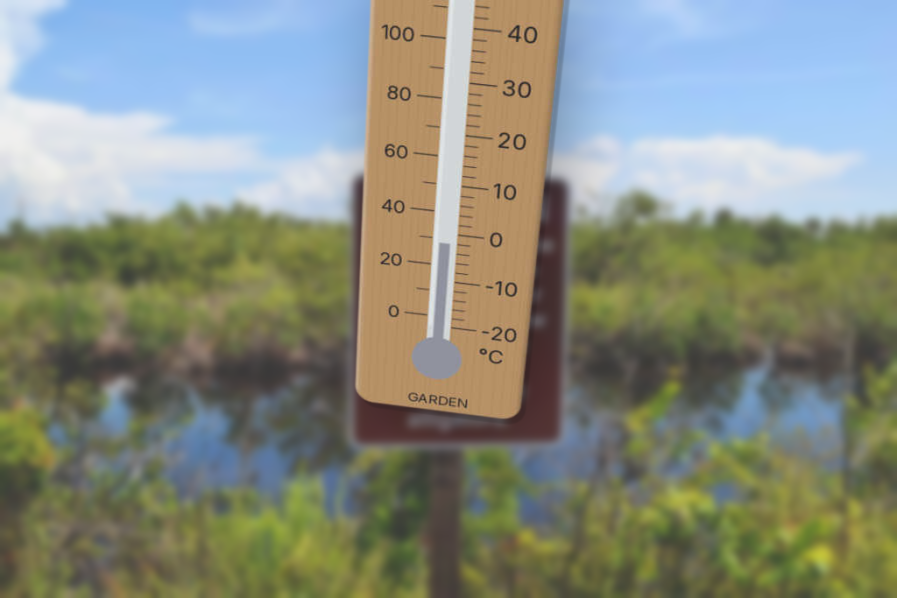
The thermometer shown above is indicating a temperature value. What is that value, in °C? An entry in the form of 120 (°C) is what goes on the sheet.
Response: -2 (°C)
